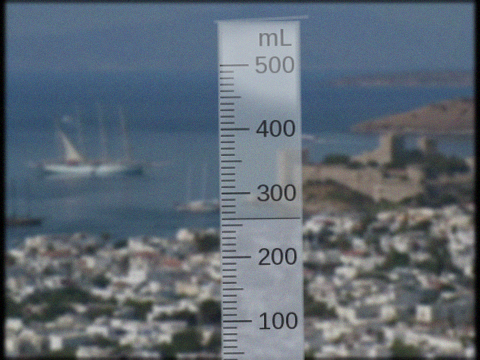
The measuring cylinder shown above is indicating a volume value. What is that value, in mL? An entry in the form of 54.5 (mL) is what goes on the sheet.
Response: 260 (mL)
